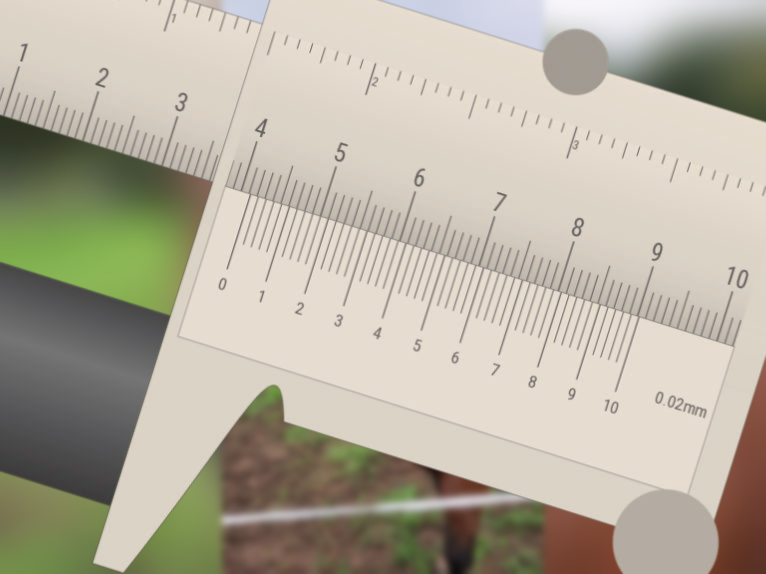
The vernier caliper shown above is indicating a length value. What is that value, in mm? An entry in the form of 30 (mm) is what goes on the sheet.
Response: 41.2 (mm)
